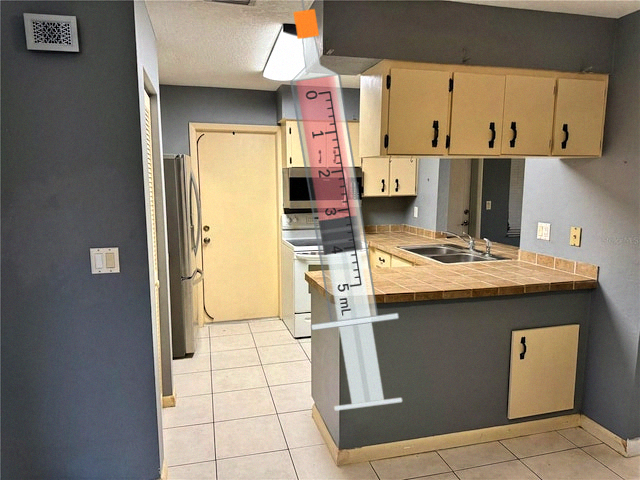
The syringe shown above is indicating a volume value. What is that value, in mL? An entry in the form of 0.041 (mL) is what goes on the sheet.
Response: 3.2 (mL)
